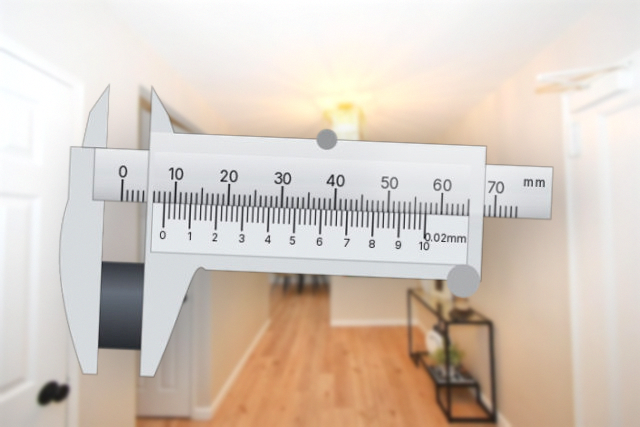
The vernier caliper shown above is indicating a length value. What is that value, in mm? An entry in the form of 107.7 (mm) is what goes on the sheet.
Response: 8.0 (mm)
